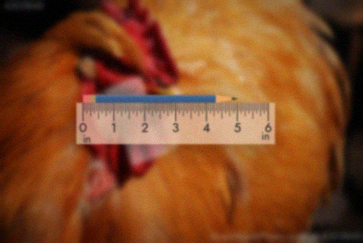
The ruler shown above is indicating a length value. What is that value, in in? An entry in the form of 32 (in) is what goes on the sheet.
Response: 5 (in)
